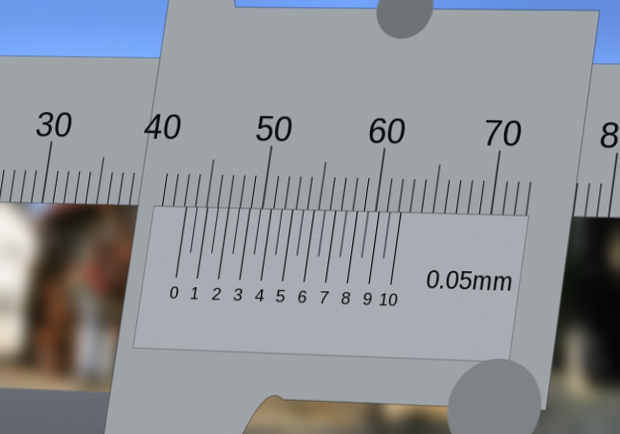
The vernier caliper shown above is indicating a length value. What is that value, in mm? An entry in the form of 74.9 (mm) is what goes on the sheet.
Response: 43.2 (mm)
